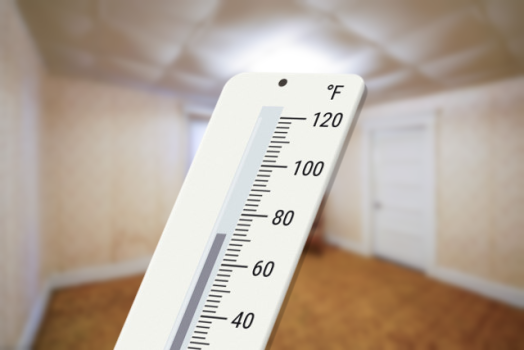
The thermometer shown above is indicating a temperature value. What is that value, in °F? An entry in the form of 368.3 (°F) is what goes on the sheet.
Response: 72 (°F)
